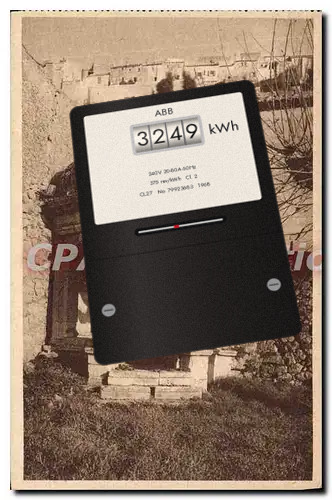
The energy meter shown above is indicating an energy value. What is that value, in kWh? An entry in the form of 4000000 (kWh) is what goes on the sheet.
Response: 3249 (kWh)
